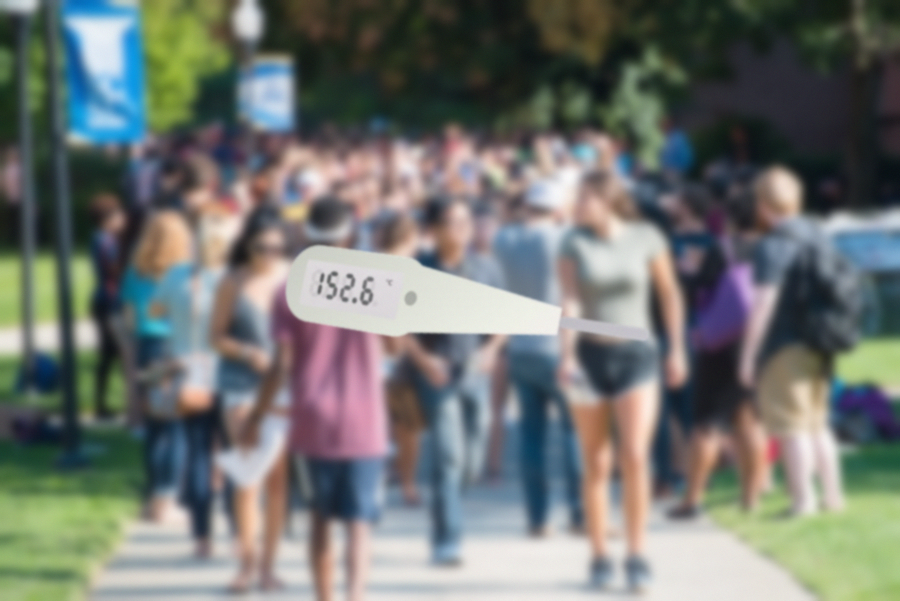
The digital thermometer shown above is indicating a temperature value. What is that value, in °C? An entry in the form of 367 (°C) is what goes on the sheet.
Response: 152.6 (°C)
